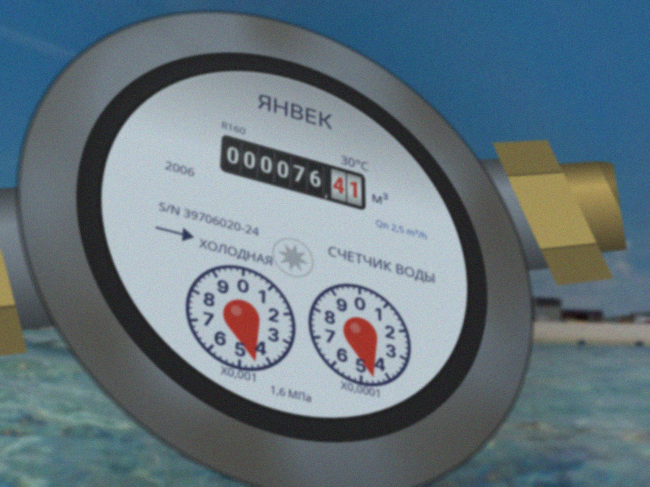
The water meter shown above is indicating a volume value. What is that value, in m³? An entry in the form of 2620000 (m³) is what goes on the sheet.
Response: 76.4144 (m³)
